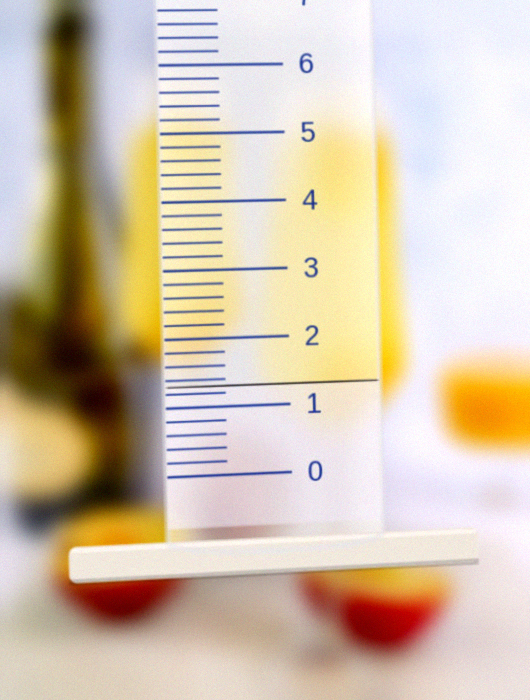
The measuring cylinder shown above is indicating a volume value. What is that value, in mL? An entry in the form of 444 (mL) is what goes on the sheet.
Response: 1.3 (mL)
